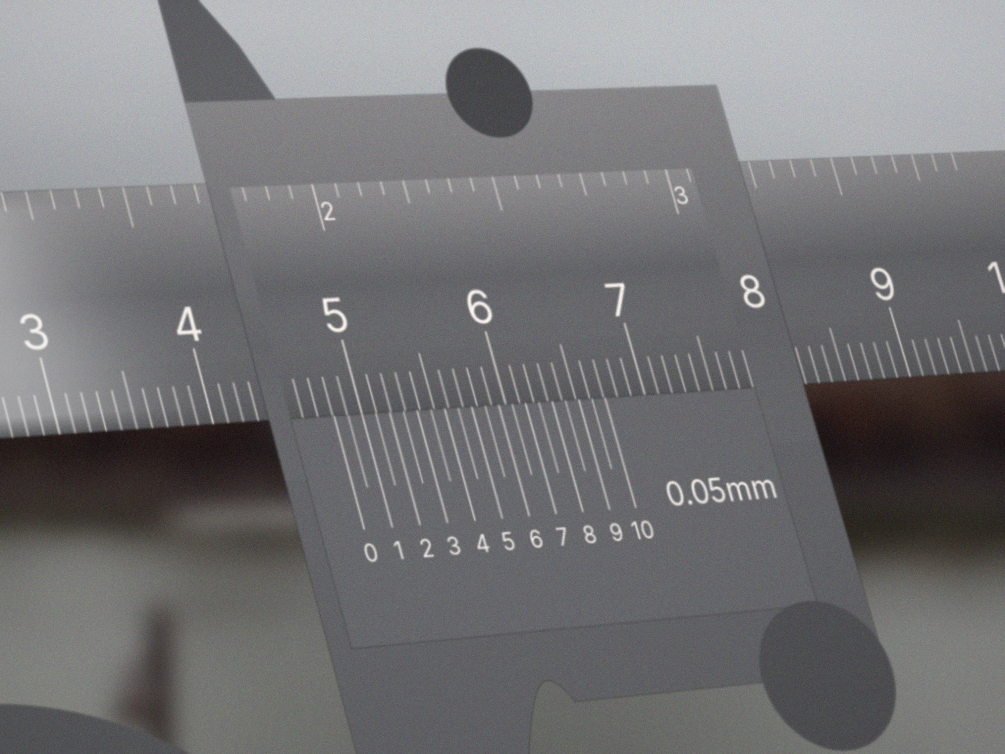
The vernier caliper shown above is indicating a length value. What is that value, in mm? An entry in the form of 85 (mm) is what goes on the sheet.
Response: 48.1 (mm)
